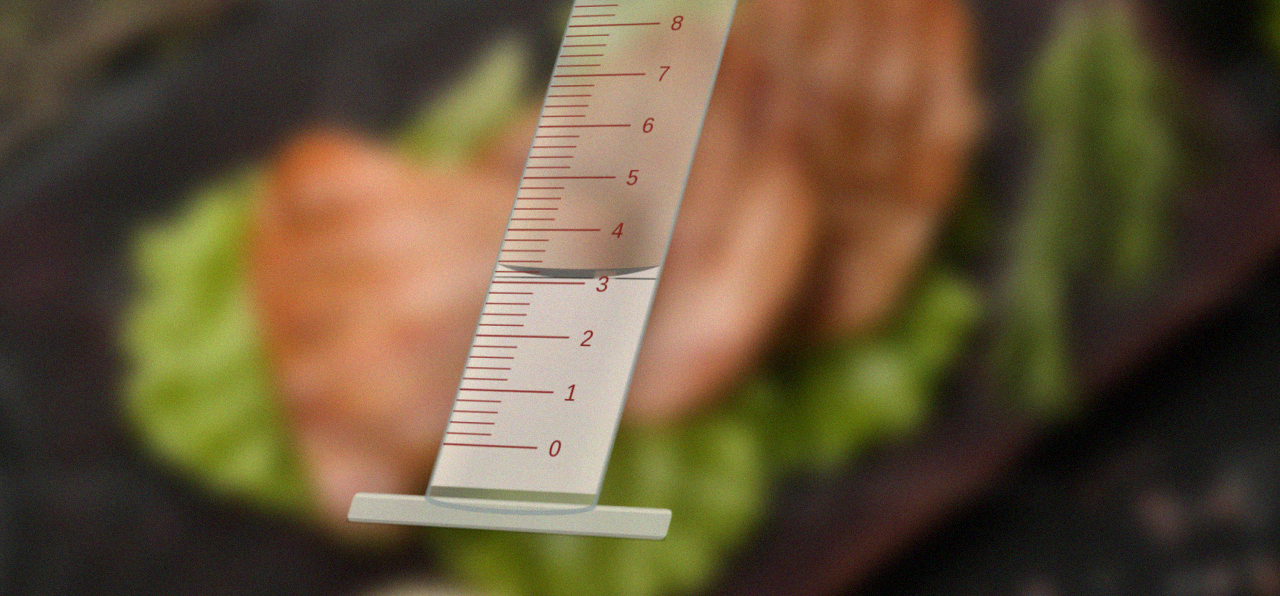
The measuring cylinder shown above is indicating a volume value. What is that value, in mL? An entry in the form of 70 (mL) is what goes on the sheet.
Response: 3.1 (mL)
